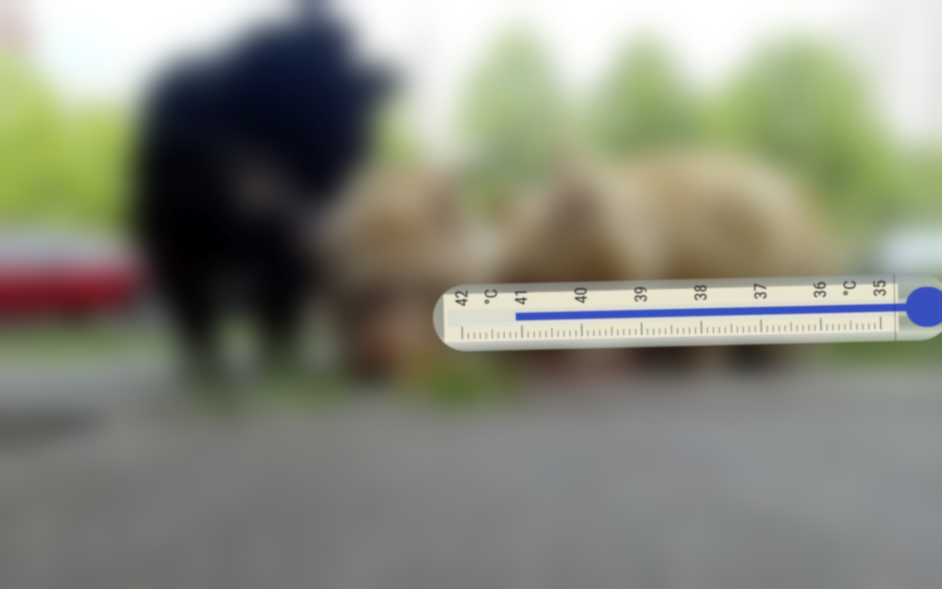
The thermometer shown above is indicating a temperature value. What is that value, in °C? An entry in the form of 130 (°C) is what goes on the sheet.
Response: 41.1 (°C)
